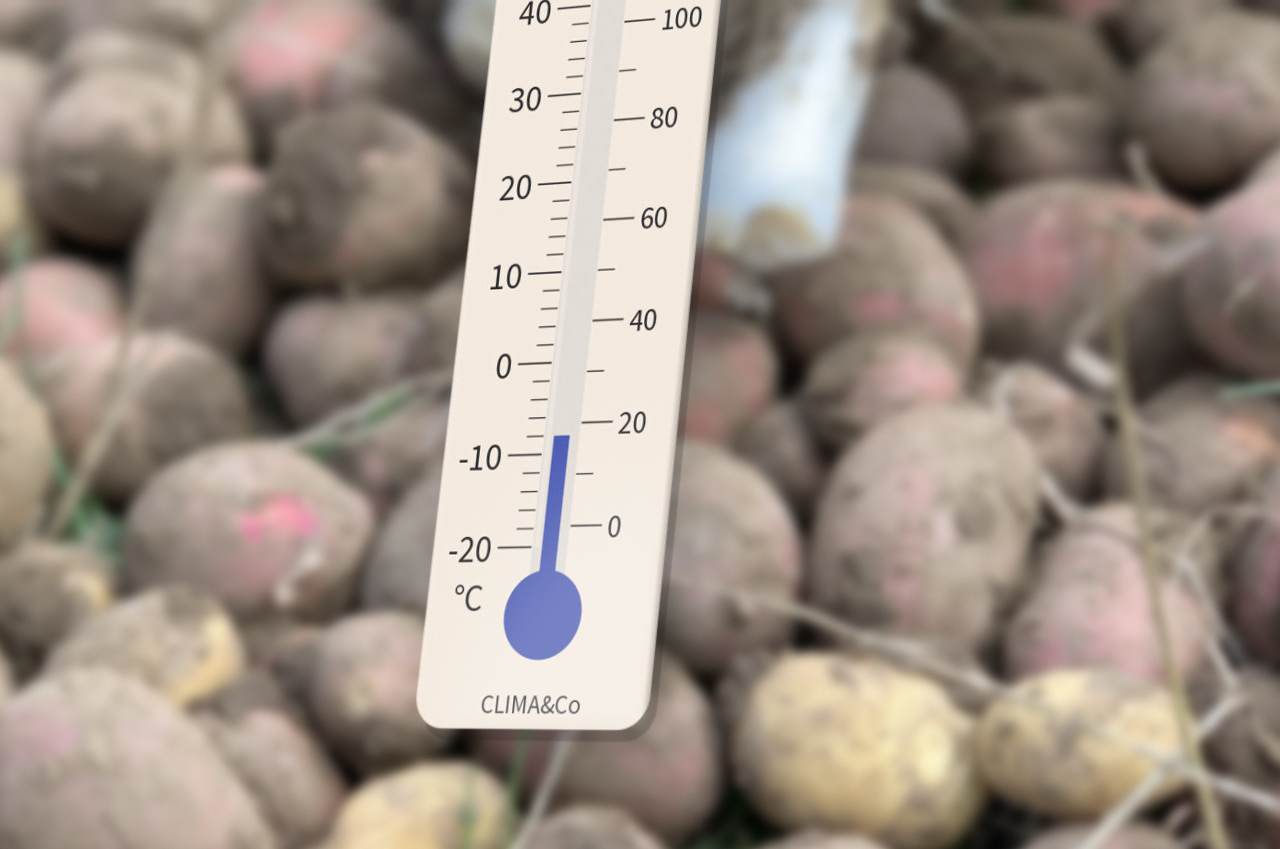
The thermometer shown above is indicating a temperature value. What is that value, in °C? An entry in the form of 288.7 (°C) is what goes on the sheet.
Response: -8 (°C)
